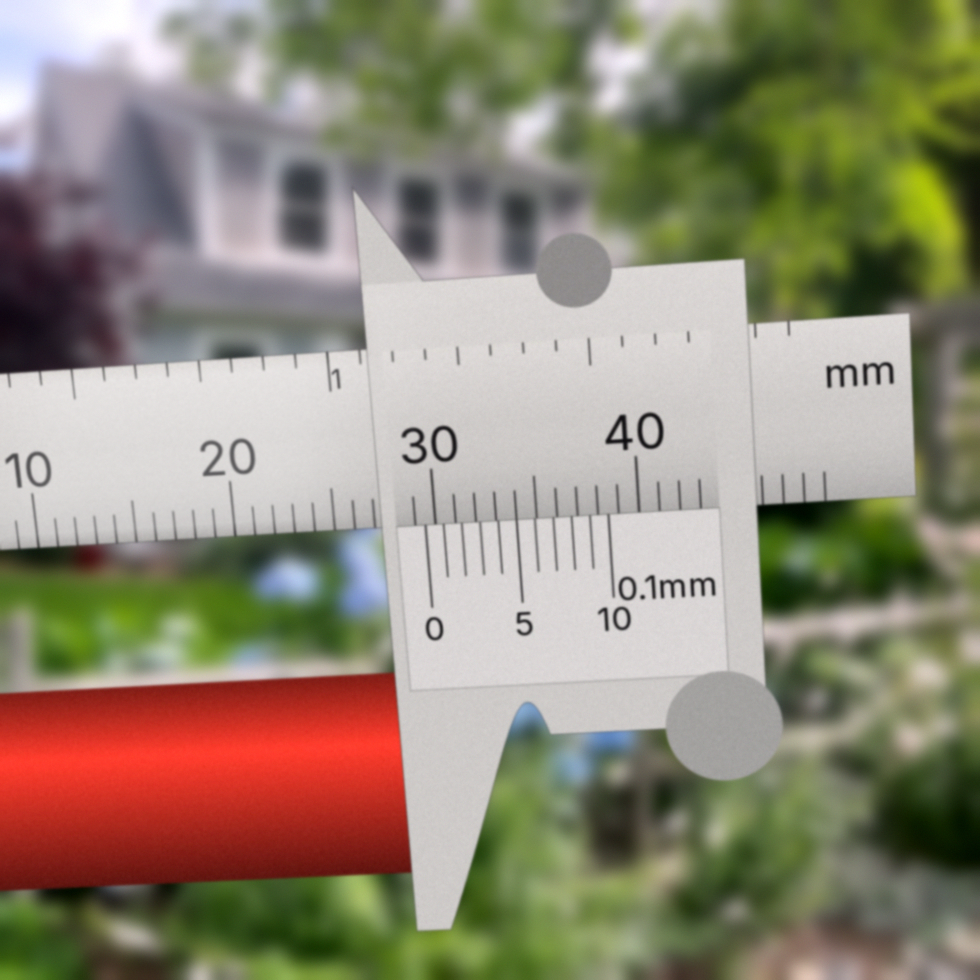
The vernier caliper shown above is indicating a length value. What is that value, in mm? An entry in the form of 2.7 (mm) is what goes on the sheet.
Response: 29.5 (mm)
